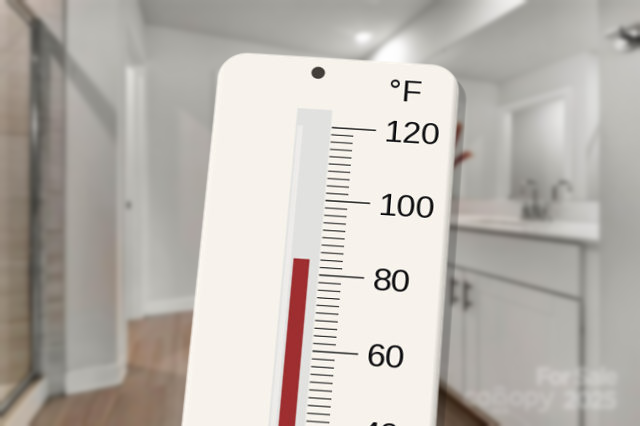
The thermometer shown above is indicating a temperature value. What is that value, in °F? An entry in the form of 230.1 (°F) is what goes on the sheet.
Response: 84 (°F)
